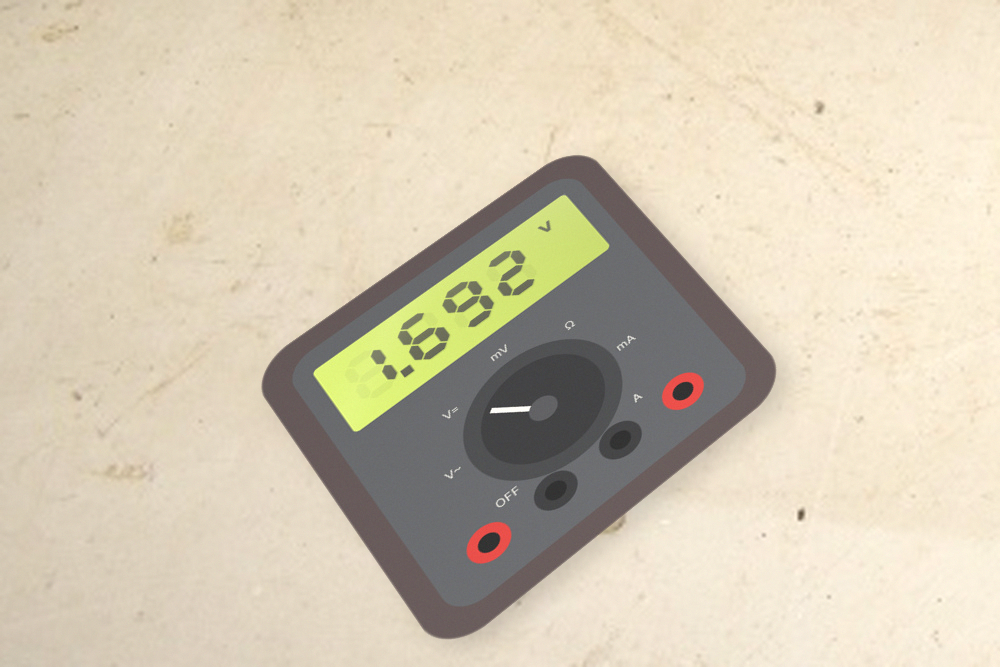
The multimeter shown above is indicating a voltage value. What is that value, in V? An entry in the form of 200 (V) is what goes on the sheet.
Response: 1.692 (V)
